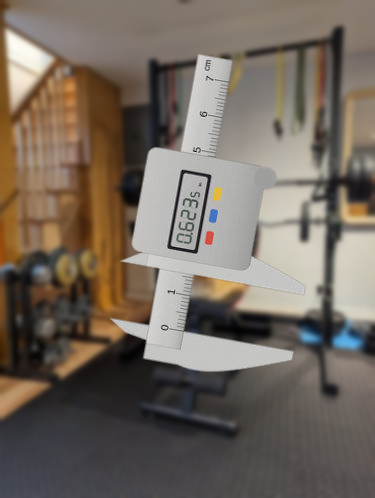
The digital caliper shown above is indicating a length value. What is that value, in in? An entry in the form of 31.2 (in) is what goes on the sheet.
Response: 0.6235 (in)
